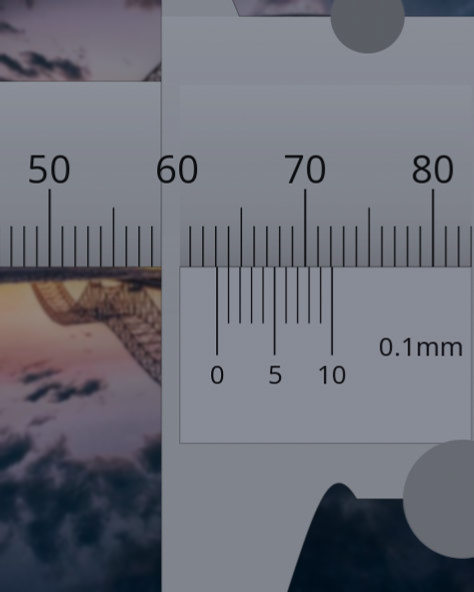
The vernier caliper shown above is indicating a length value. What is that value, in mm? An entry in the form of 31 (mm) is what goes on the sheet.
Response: 63.1 (mm)
